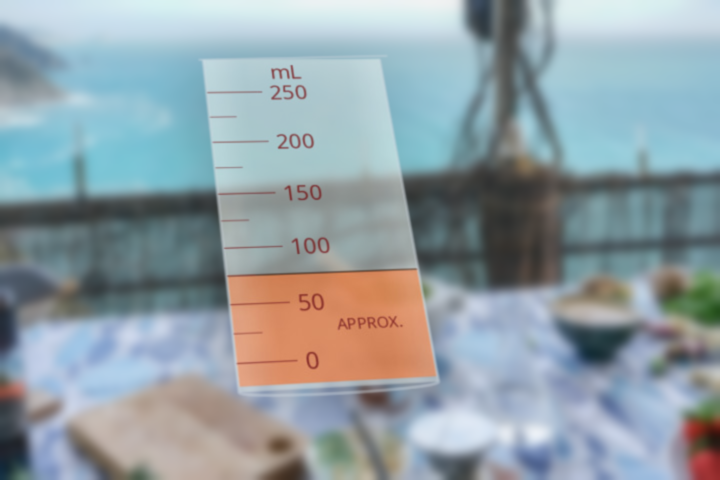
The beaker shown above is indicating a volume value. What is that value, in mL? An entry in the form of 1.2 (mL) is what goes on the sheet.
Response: 75 (mL)
